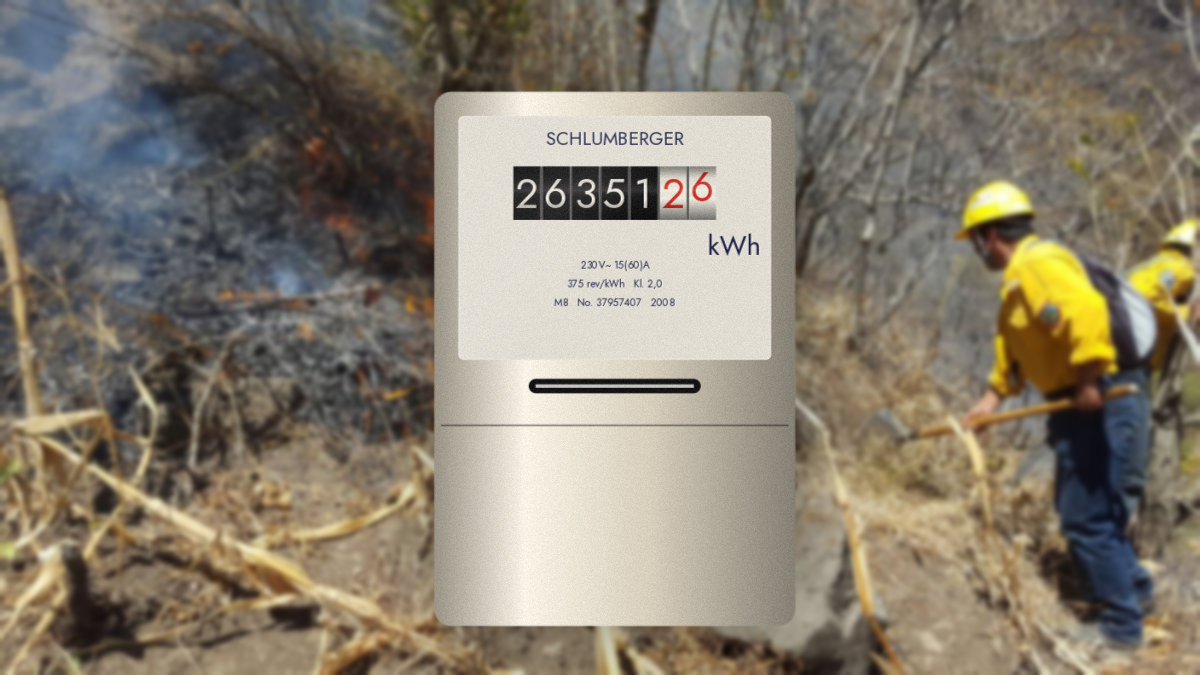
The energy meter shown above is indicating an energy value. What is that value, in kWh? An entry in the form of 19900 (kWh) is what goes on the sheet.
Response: 26351.26 (kWh)
